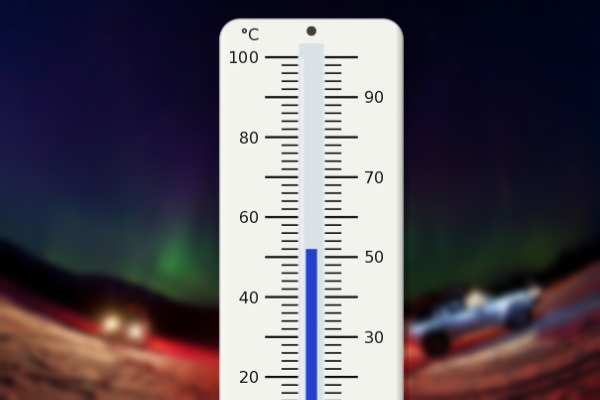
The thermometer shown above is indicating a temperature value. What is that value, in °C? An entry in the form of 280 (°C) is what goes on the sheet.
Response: 52 (°C)
